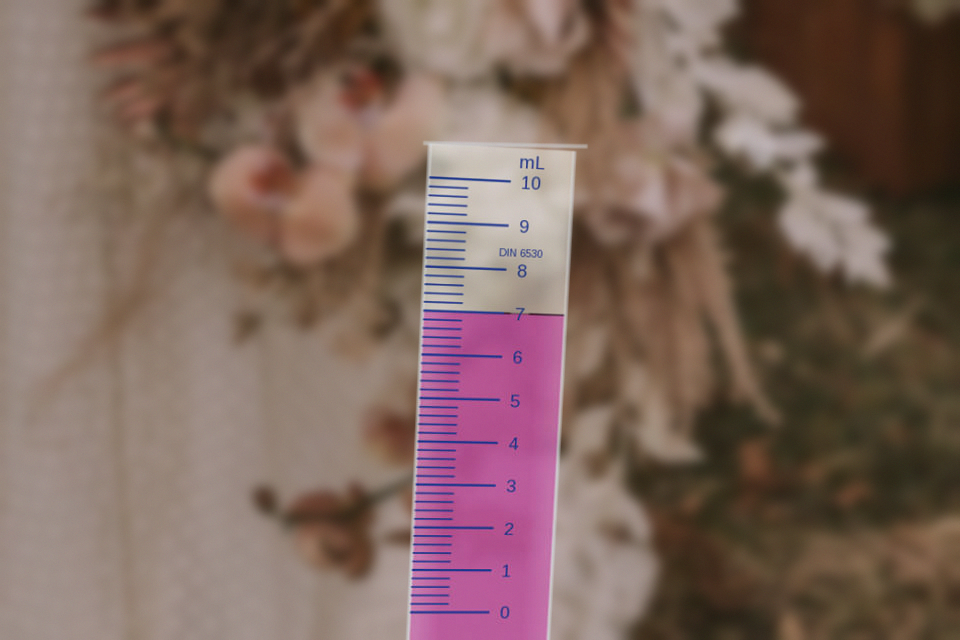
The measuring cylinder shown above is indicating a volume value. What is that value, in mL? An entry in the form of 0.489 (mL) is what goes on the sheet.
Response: 7 (mL)
